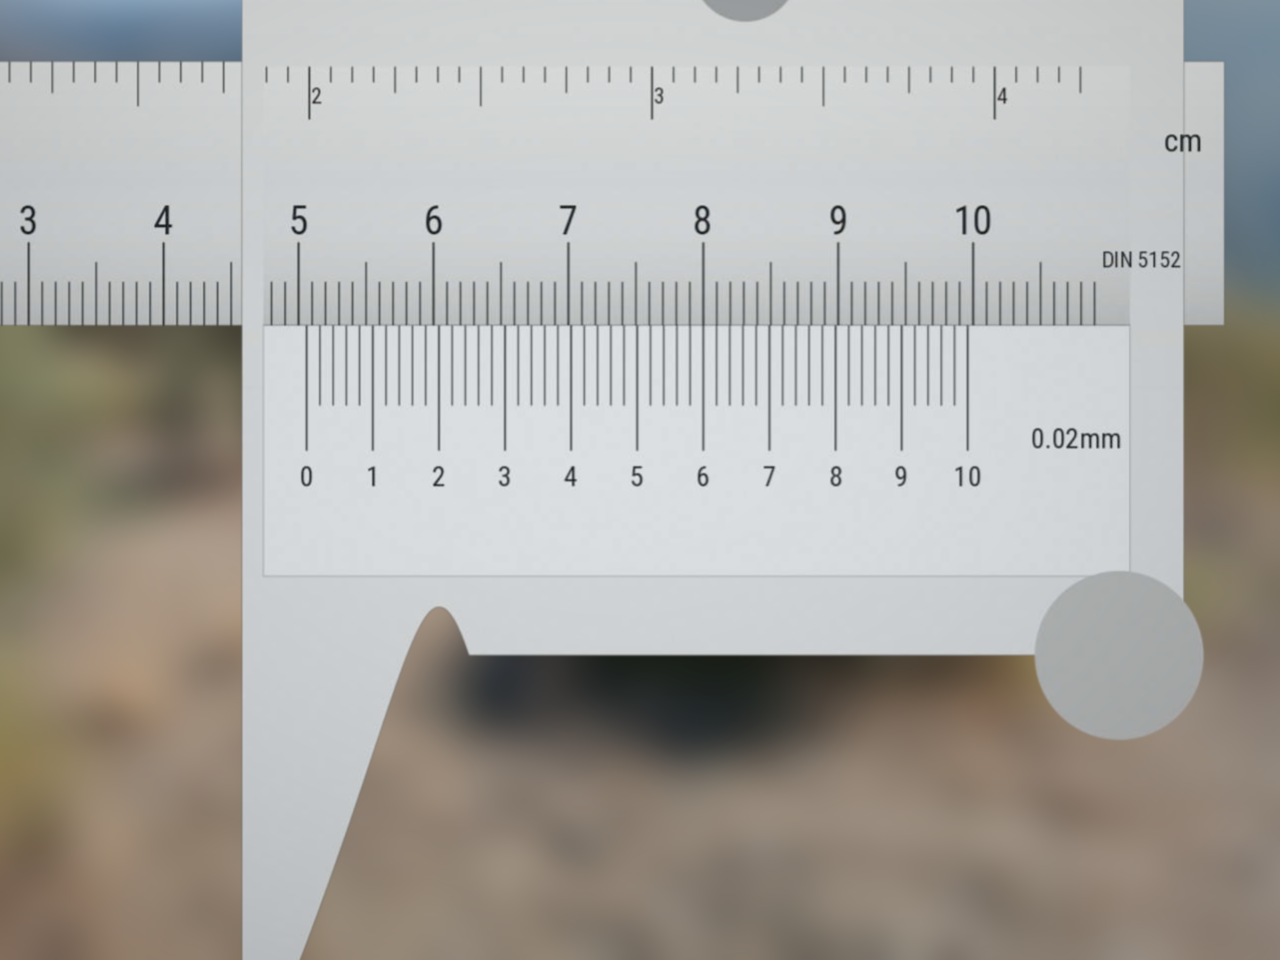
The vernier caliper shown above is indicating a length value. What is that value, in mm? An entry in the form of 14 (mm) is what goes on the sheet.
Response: 50.6 (mm)
